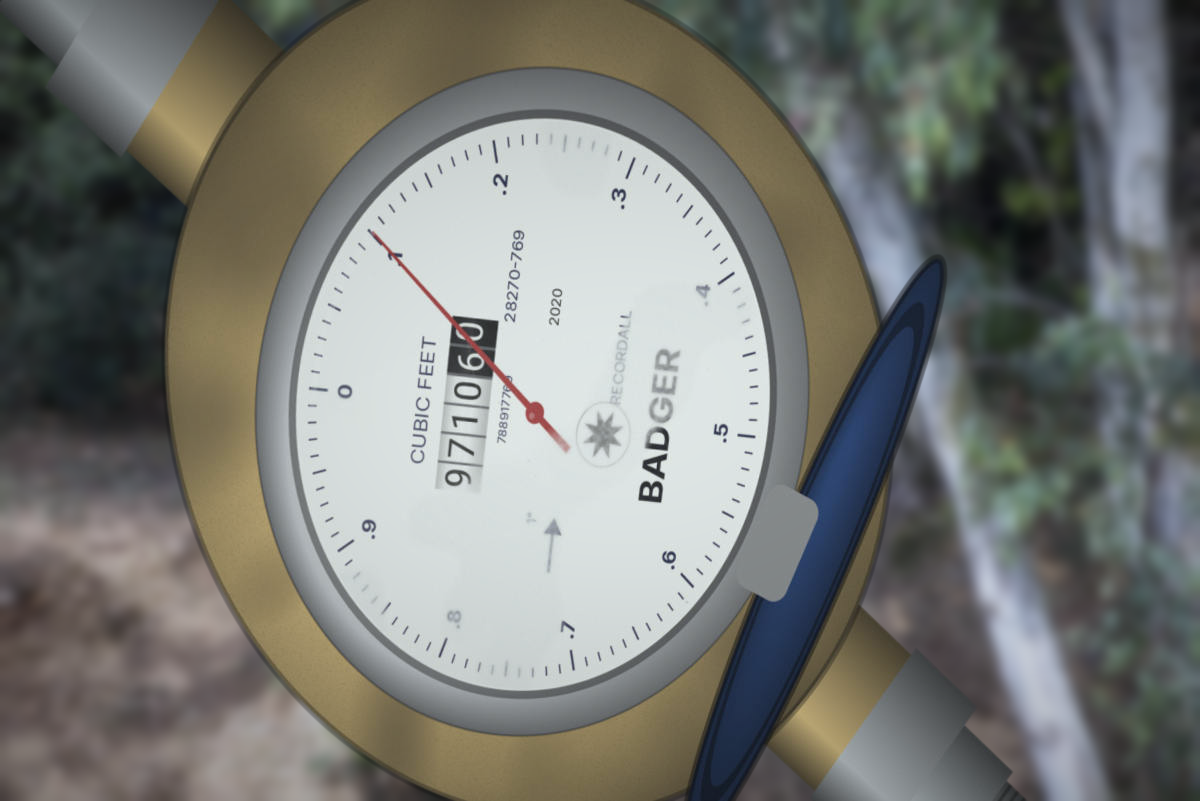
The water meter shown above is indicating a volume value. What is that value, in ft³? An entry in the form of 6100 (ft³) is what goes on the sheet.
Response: 971060.10 (ft³)
